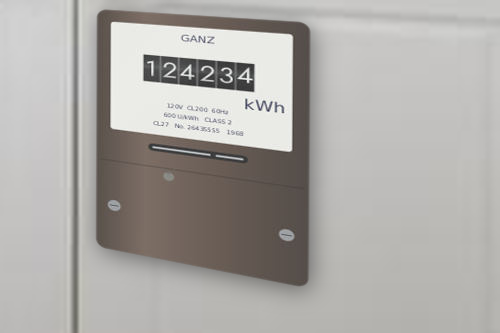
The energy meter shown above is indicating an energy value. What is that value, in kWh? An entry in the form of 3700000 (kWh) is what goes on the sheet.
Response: 124234 (kWh)
